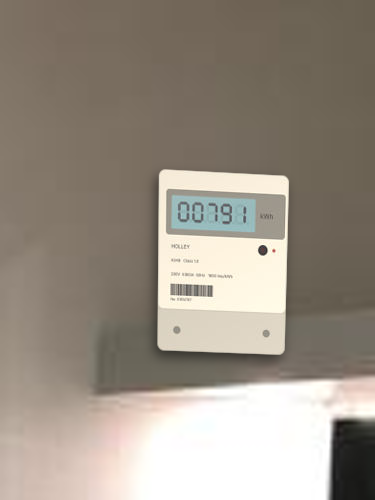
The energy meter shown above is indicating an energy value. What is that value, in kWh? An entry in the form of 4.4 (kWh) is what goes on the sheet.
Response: 791 (kWh)
